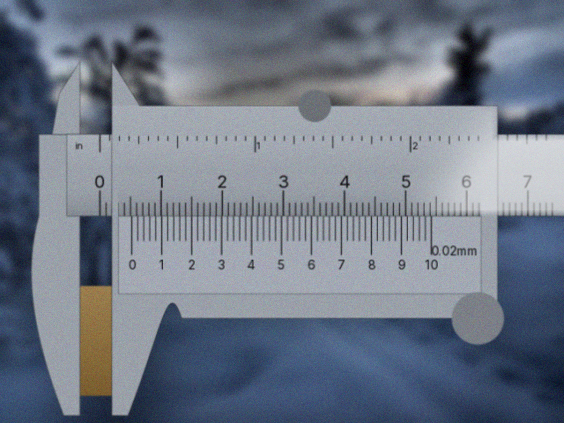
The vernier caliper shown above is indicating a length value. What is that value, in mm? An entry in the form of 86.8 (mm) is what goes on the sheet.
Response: 5.2 (mm)
